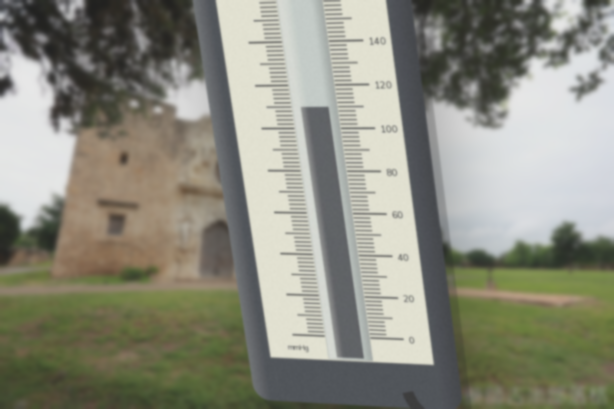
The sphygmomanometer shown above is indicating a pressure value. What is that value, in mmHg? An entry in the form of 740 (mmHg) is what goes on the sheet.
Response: 110 (mmHg)
